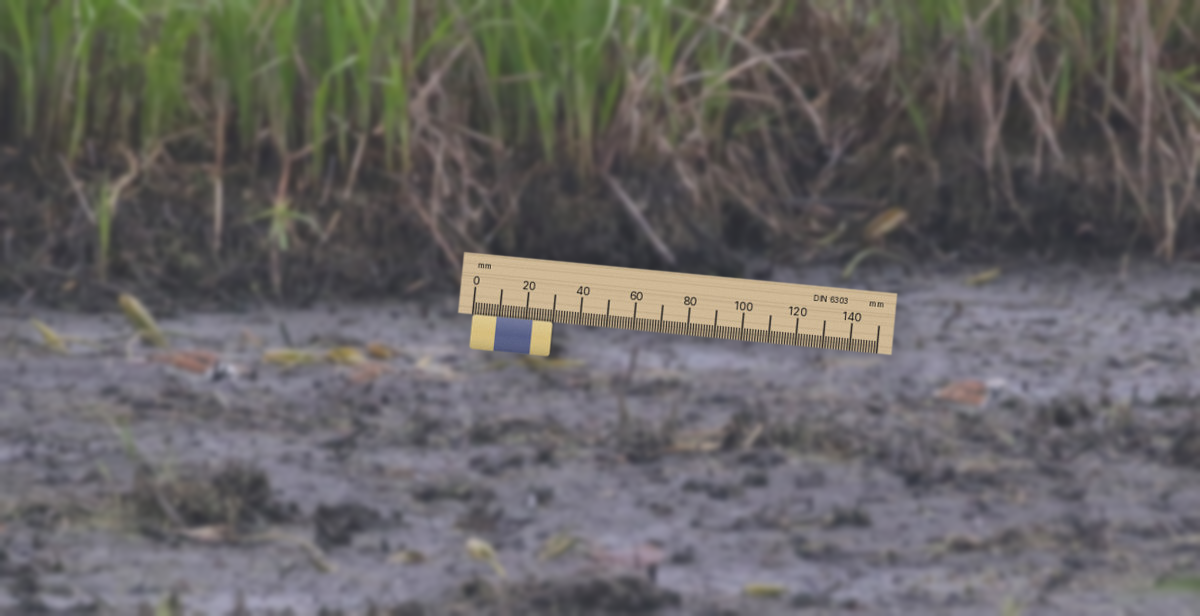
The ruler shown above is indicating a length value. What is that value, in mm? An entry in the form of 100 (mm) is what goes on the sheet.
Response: 30 (mm)
